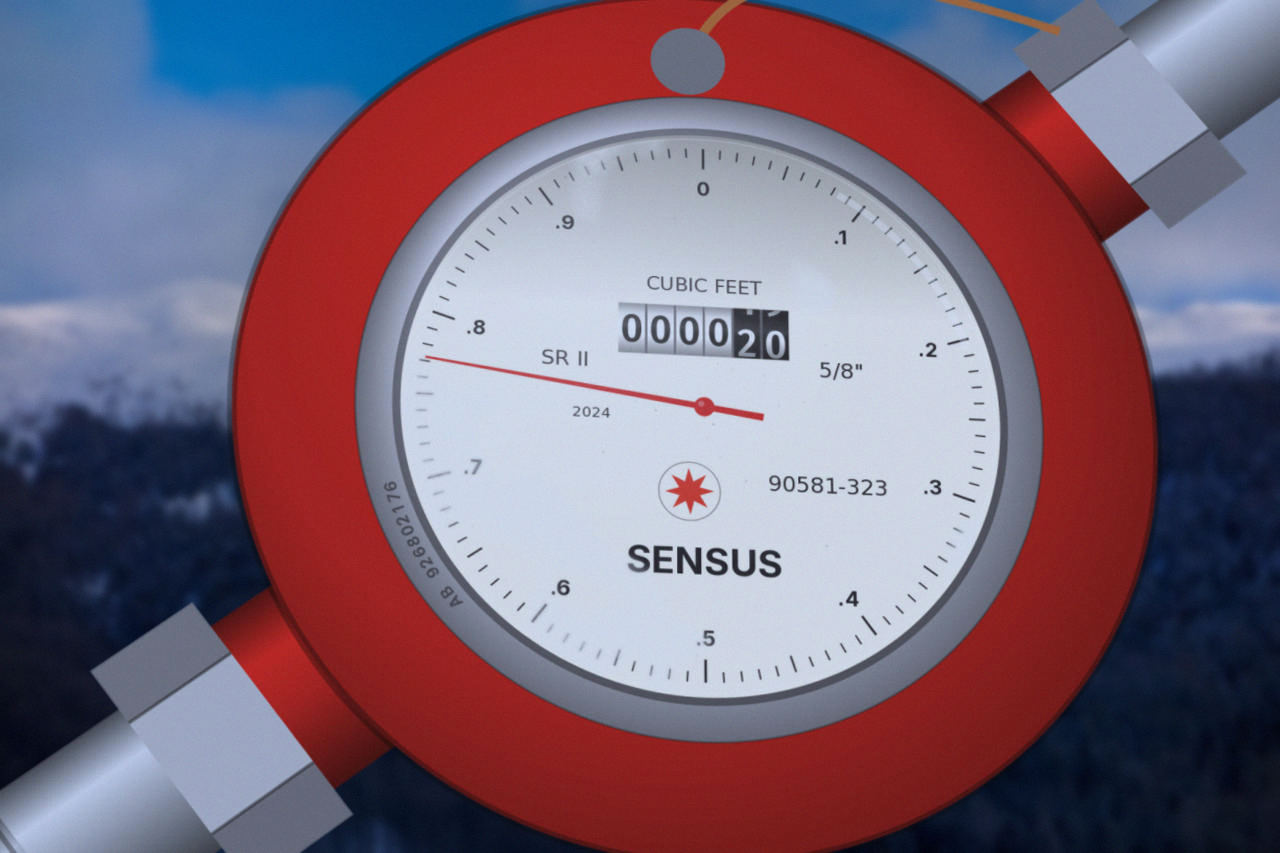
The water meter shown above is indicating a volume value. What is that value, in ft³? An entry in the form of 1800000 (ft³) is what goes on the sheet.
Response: 19.77 (ft³)
